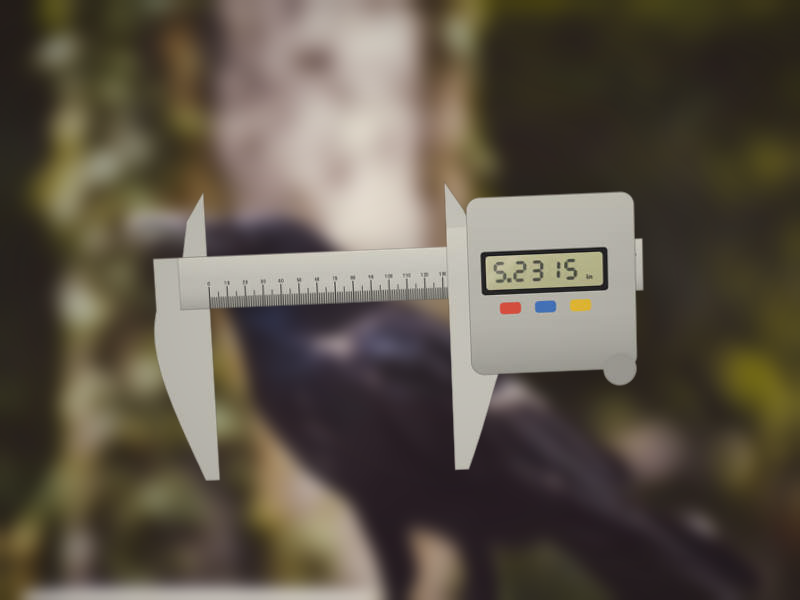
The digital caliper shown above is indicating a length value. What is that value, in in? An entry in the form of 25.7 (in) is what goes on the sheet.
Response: 5.2315 (in)
